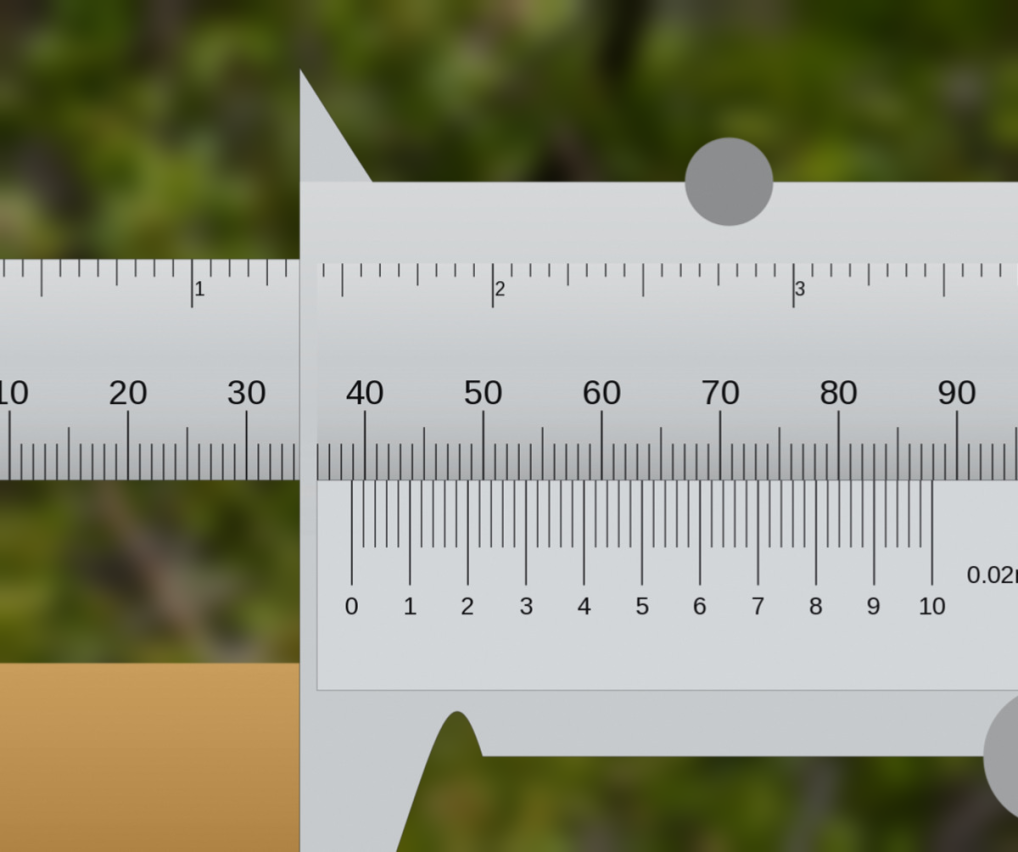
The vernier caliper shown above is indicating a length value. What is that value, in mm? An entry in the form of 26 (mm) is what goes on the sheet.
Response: 38.9 (mm)
